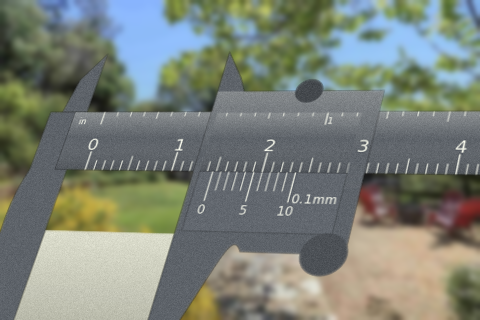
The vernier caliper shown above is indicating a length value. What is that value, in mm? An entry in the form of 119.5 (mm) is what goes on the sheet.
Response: 14.6 (mm)
